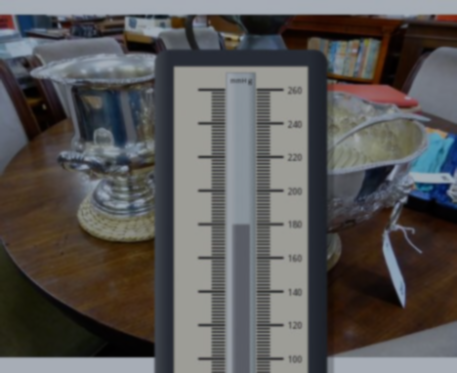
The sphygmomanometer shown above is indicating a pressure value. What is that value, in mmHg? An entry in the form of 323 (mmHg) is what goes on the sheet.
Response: 180 (mmHg)
